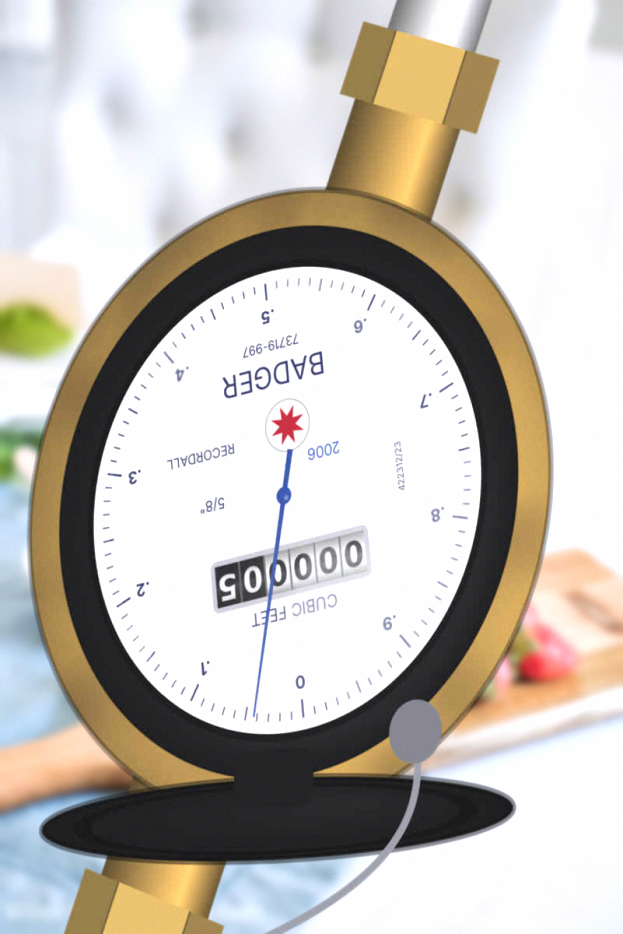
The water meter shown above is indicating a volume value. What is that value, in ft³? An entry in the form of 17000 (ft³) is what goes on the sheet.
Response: 5.04 (ft³)
